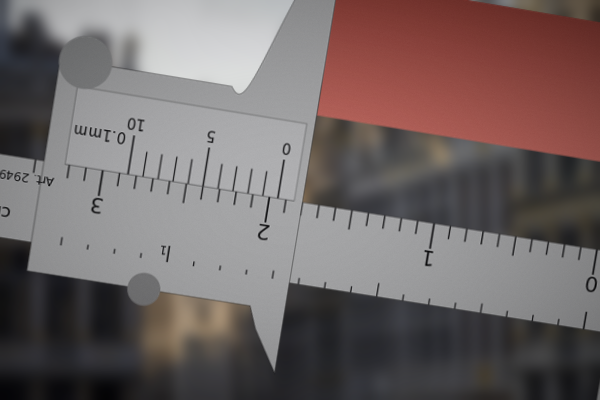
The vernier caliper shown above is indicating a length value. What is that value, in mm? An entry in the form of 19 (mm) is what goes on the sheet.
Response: 19.5 (mm)
